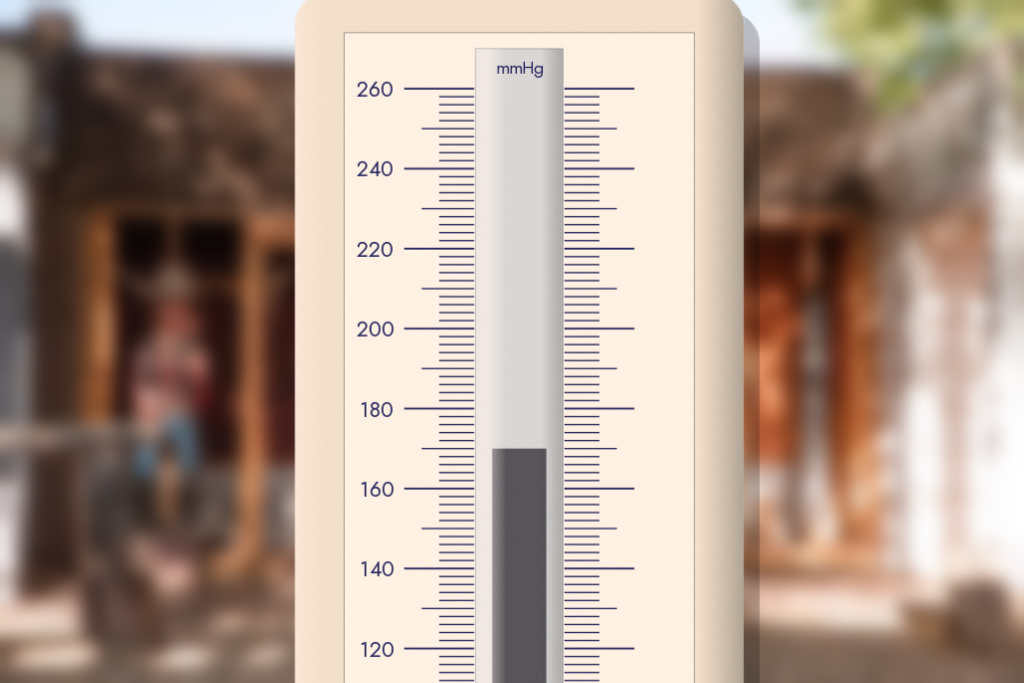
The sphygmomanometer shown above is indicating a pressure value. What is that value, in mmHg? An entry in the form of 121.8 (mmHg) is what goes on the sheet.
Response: 170 (mmHg)
